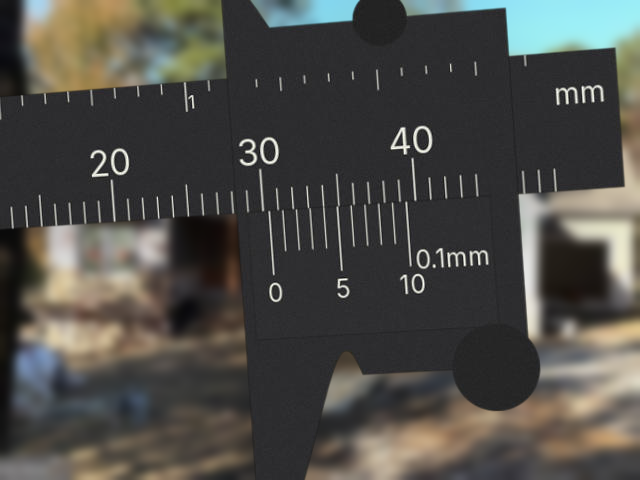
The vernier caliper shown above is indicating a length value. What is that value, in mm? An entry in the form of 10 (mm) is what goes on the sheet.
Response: 30.4 (mm)
